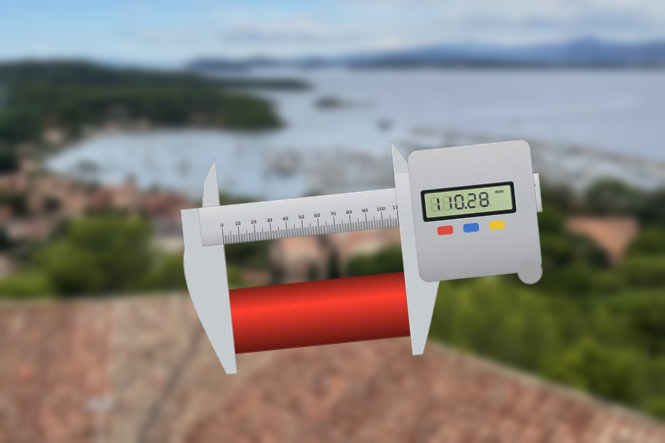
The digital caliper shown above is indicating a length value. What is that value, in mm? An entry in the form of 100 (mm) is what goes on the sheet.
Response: 110.28 (mm)
